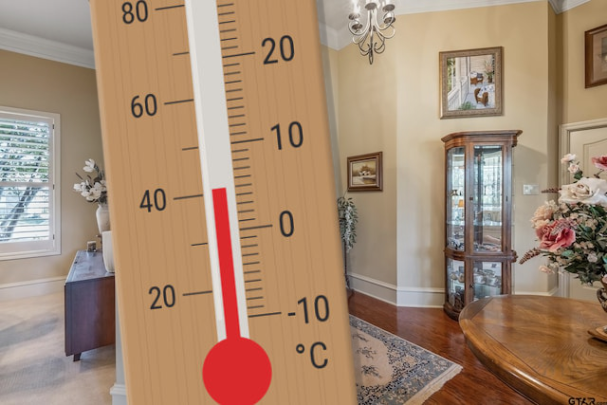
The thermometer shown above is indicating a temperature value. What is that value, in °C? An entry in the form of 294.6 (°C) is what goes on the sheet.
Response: 5 (°C)
